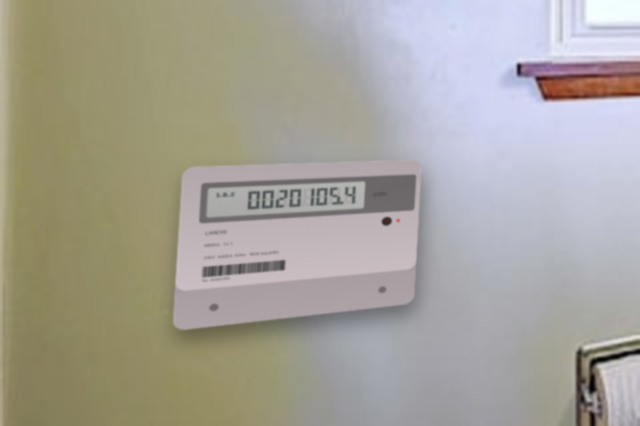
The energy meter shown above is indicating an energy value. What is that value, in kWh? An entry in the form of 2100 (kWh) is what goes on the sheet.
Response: 20105.4 (kWh)
